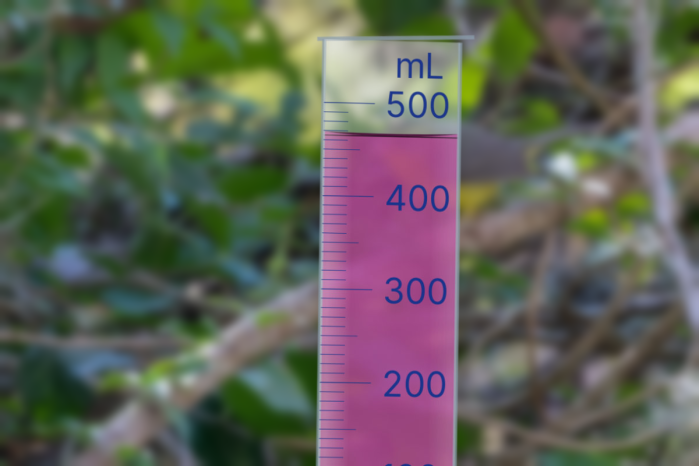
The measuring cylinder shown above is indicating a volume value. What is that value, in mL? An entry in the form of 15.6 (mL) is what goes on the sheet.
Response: 465 (mL)
